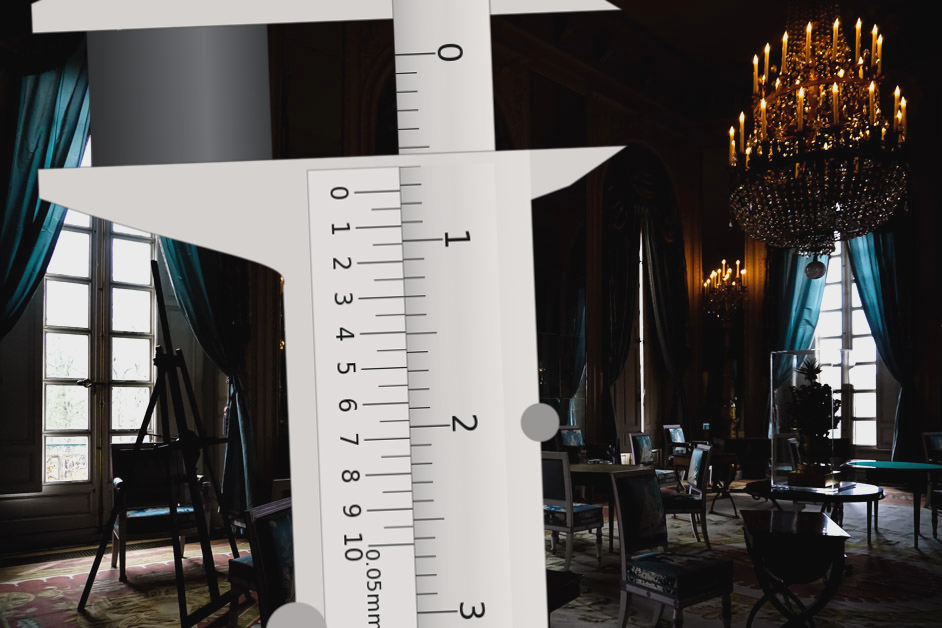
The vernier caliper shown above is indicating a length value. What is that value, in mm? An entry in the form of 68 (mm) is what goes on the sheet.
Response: 7.3 (mm)
